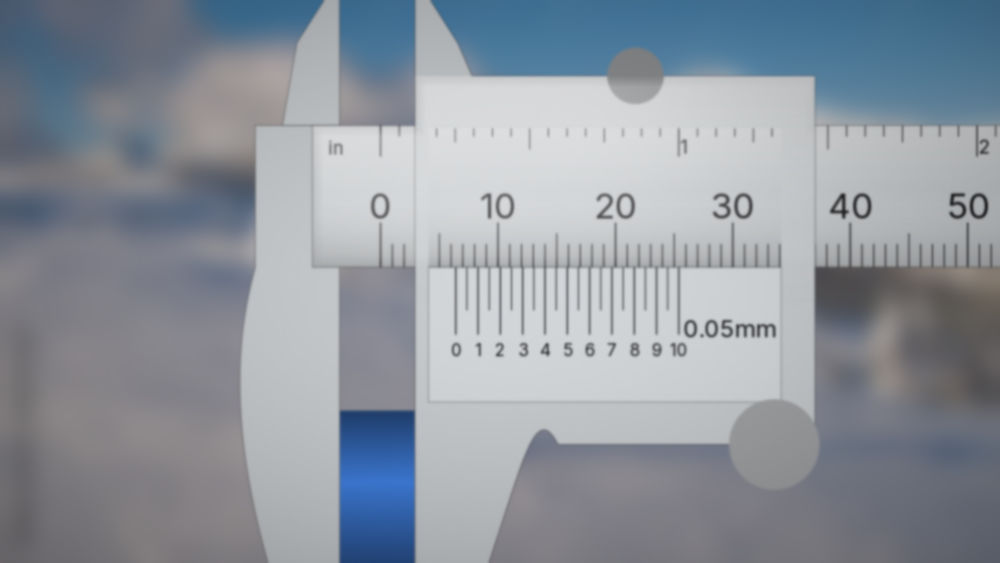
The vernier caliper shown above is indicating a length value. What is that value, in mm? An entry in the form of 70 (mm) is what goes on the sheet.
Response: 6.4 (mm)
